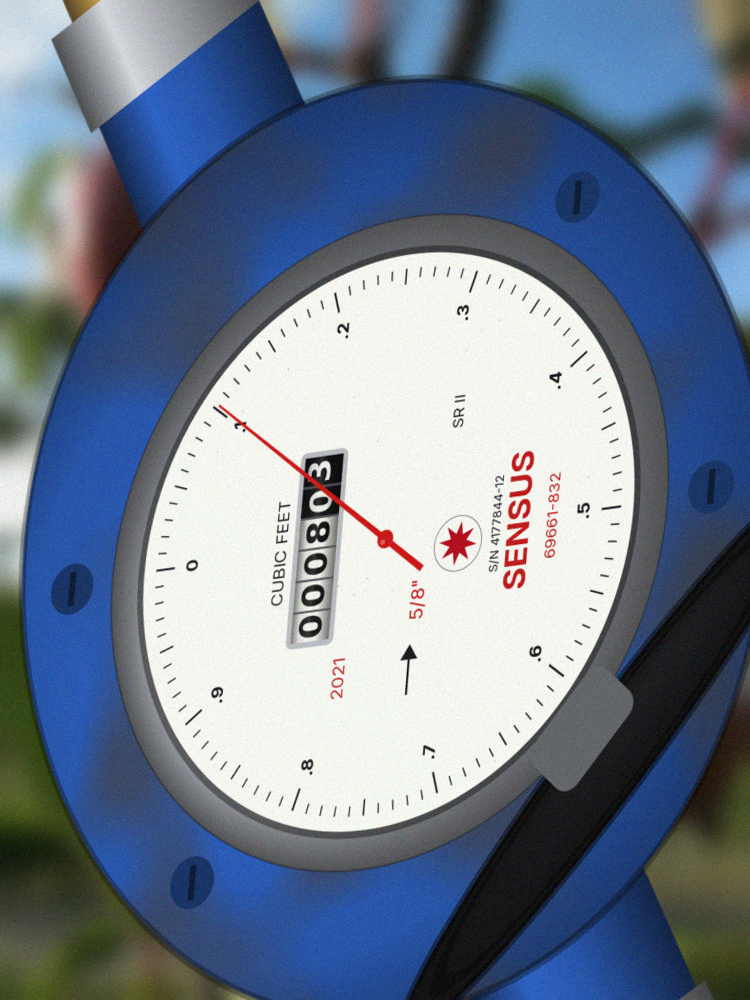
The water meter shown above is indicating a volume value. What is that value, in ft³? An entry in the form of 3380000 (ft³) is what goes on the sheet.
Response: 803.10 (ft³)
